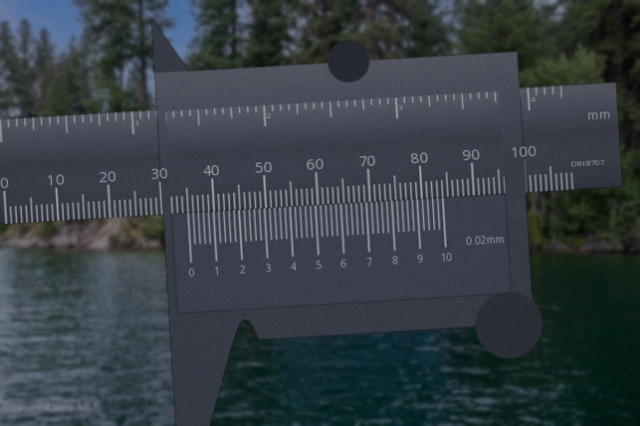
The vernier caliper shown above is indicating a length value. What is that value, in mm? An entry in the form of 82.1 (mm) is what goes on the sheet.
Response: 35.0 (mm)
